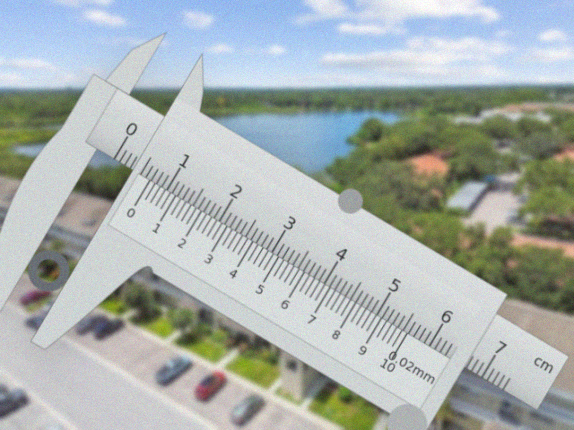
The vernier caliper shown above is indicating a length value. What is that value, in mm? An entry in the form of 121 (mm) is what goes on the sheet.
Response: 6.8 (mm)
